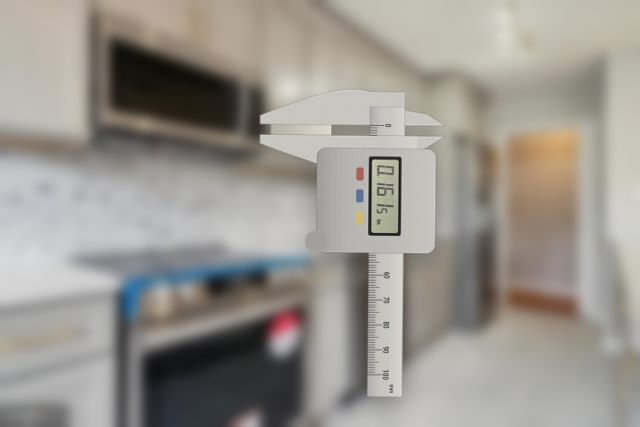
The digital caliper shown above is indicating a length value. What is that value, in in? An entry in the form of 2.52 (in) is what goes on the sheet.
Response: 0.1615 (in)
